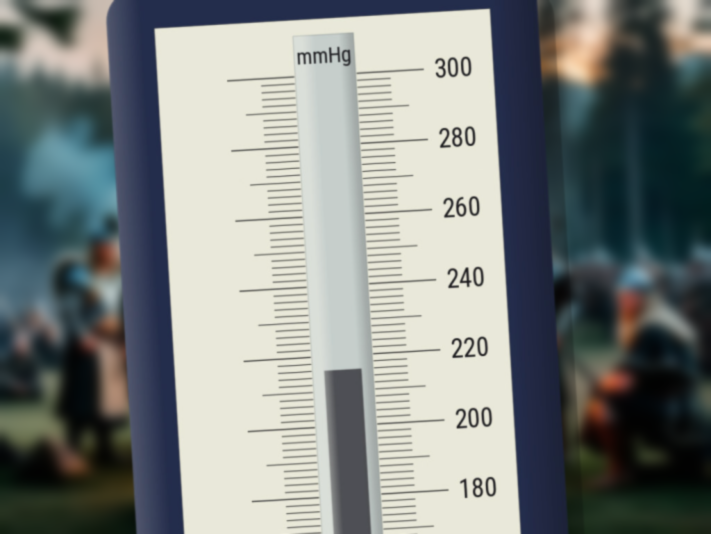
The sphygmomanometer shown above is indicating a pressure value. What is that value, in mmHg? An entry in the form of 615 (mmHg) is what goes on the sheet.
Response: 216 (mmHg)
